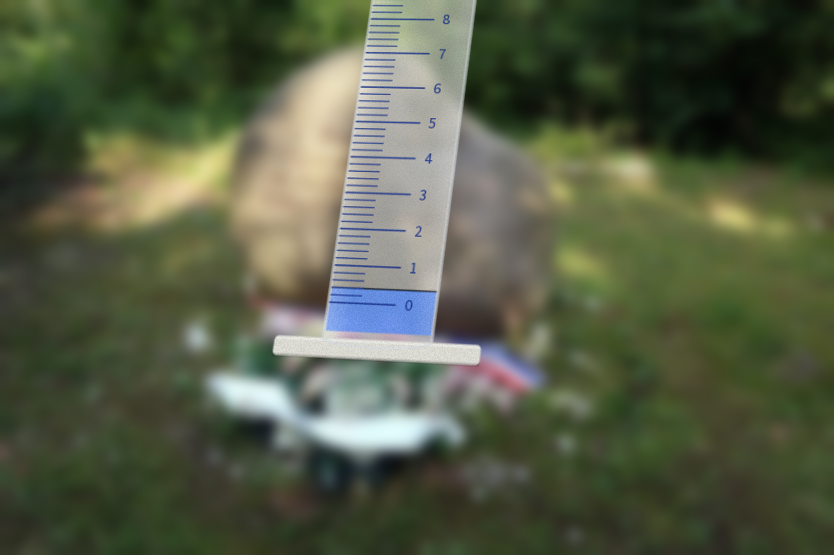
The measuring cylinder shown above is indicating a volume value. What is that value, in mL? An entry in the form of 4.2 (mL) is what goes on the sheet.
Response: 0.4 (mL)
